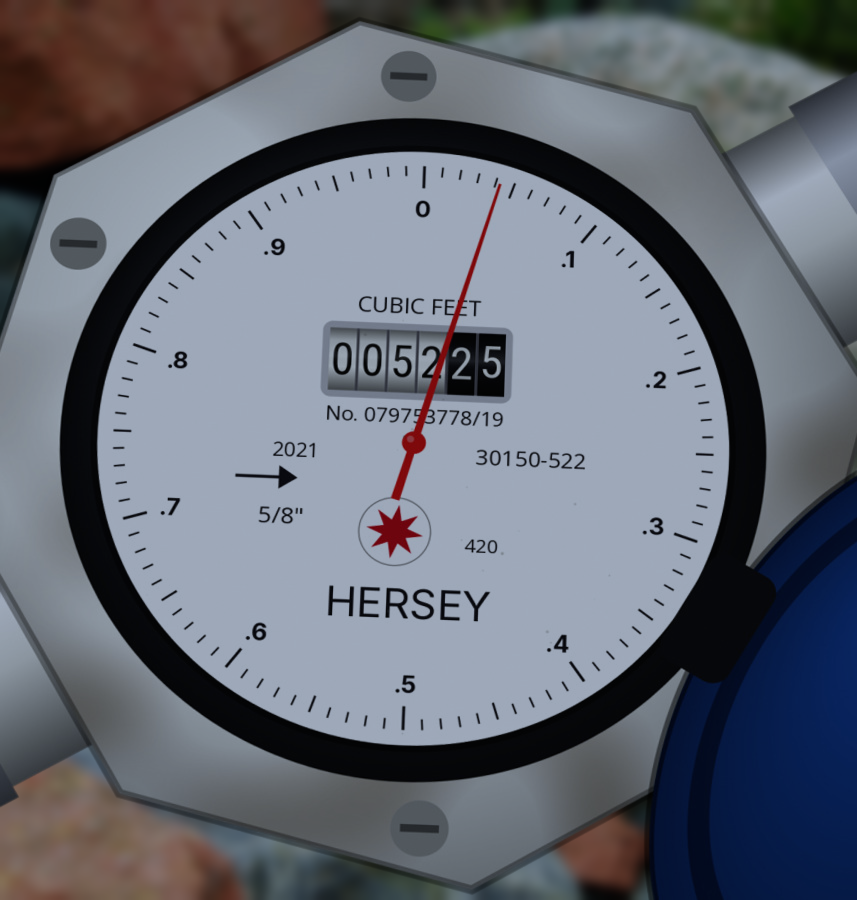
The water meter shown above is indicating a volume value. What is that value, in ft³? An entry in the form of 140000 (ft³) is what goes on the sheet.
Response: 5225.04 (ft³)
